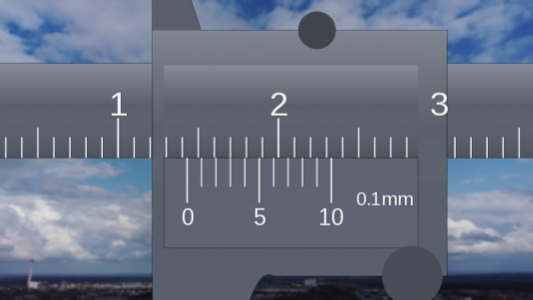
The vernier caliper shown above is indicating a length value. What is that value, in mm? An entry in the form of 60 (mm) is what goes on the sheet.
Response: 14.3 (mm)
